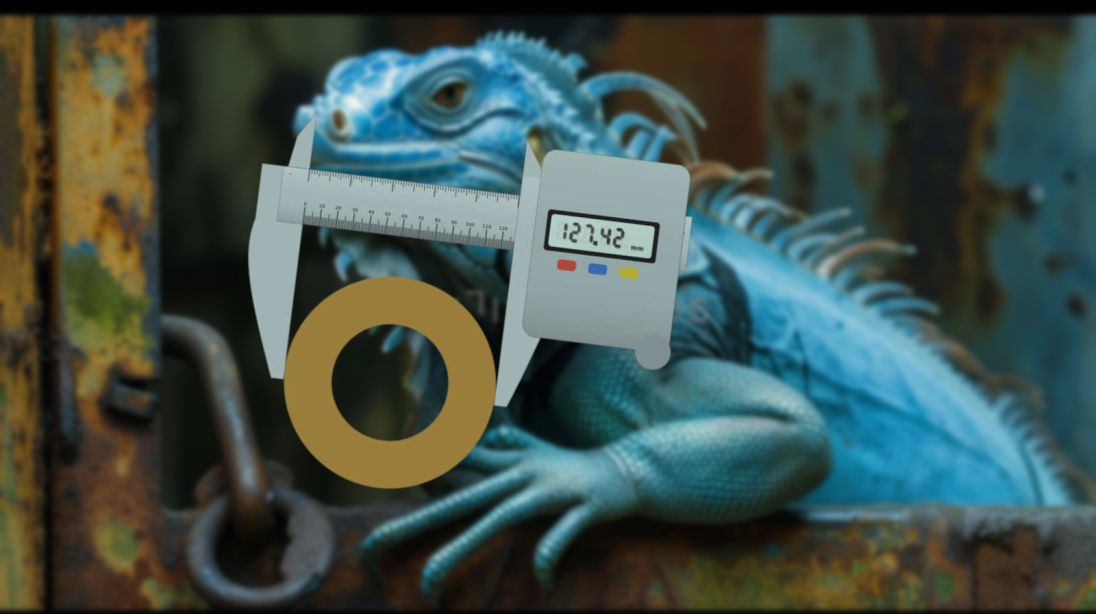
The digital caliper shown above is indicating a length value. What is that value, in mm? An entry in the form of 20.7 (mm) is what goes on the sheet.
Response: 127.42 (mm)
